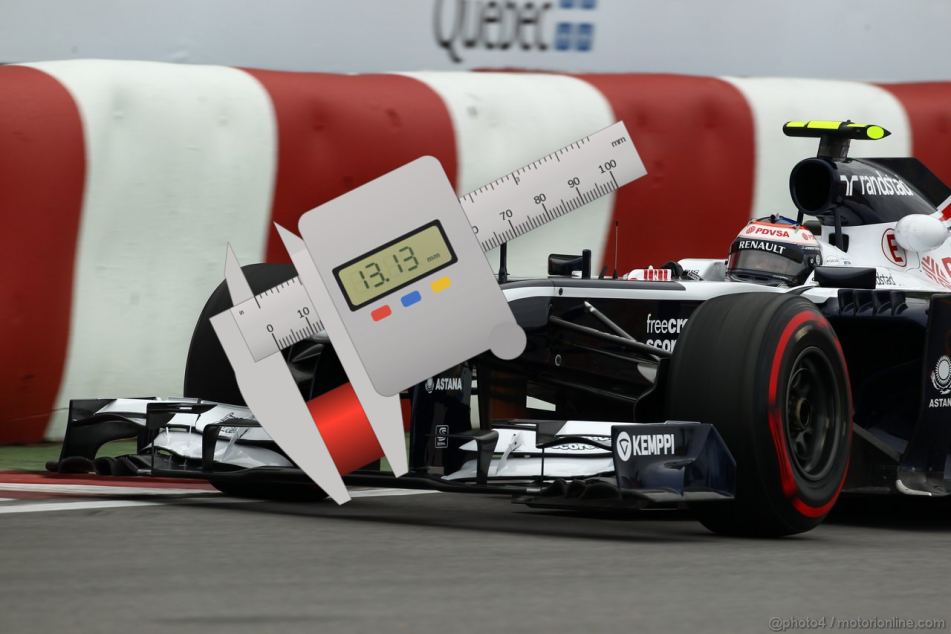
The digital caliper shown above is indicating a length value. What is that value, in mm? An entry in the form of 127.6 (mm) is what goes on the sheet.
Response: 13.13 (mm)
